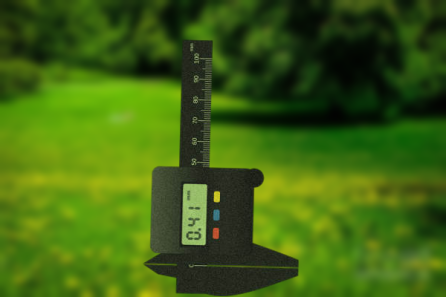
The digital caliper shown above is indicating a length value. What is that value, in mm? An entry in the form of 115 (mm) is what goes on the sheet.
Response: 0.41 (mm)
